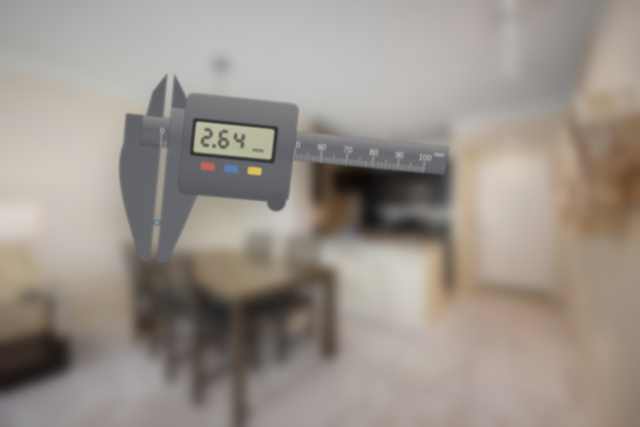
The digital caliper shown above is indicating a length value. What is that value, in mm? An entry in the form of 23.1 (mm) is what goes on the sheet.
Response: 2.64 (mm)
